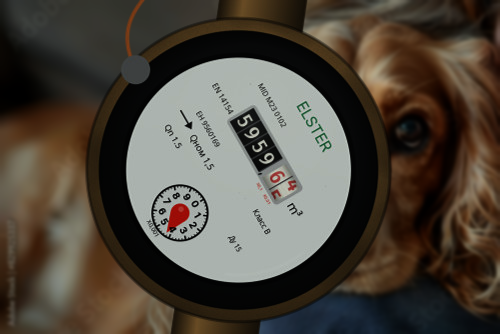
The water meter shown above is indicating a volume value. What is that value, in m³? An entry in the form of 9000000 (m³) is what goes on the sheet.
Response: 5959.644 (m³)
